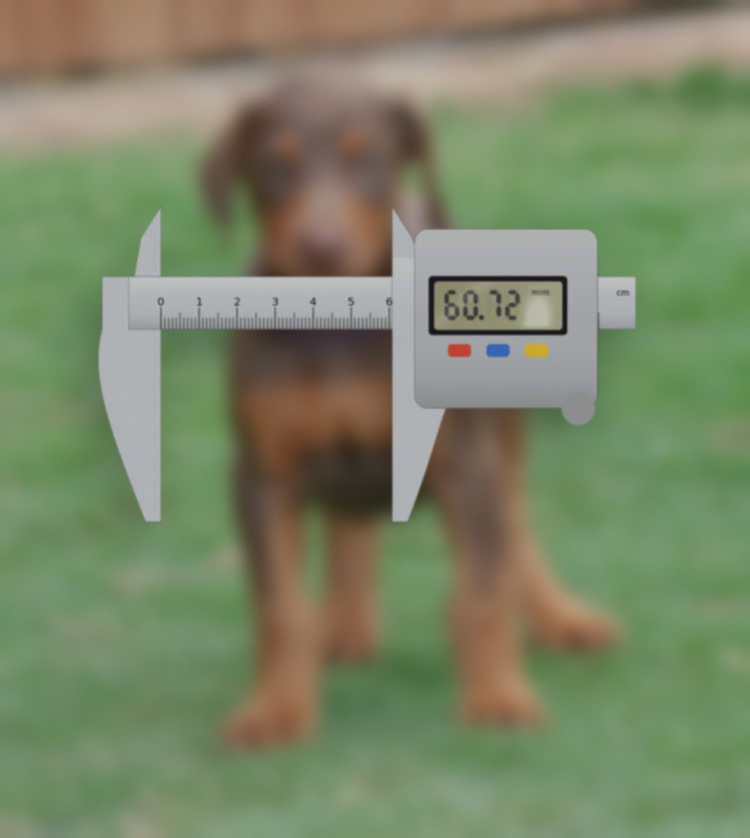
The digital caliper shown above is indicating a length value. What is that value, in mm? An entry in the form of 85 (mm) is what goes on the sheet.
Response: 60.72 (mm)
